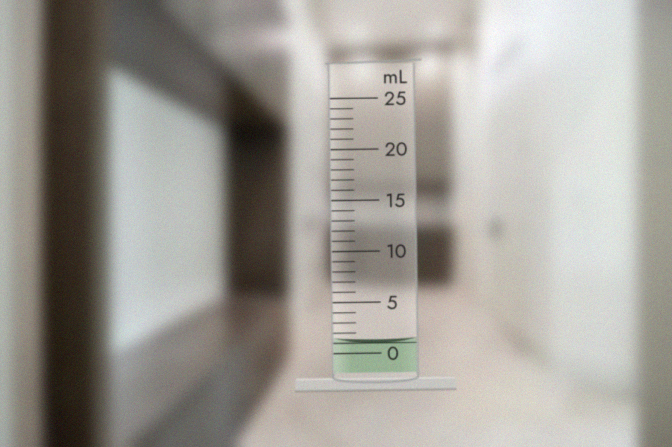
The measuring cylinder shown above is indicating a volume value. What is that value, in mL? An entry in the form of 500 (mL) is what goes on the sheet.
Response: 1 (mL)
